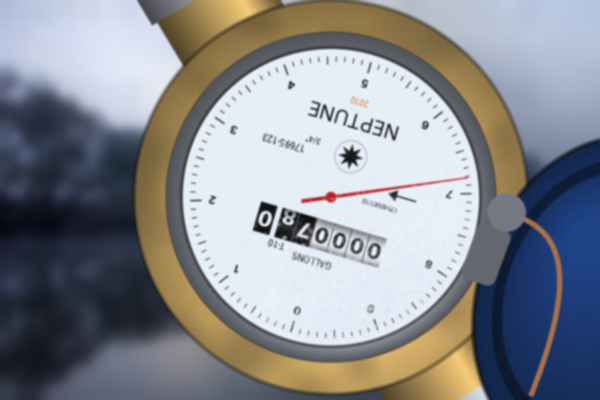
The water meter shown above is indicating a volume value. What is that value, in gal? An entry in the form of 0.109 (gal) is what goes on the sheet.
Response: 776.8 (gal)
